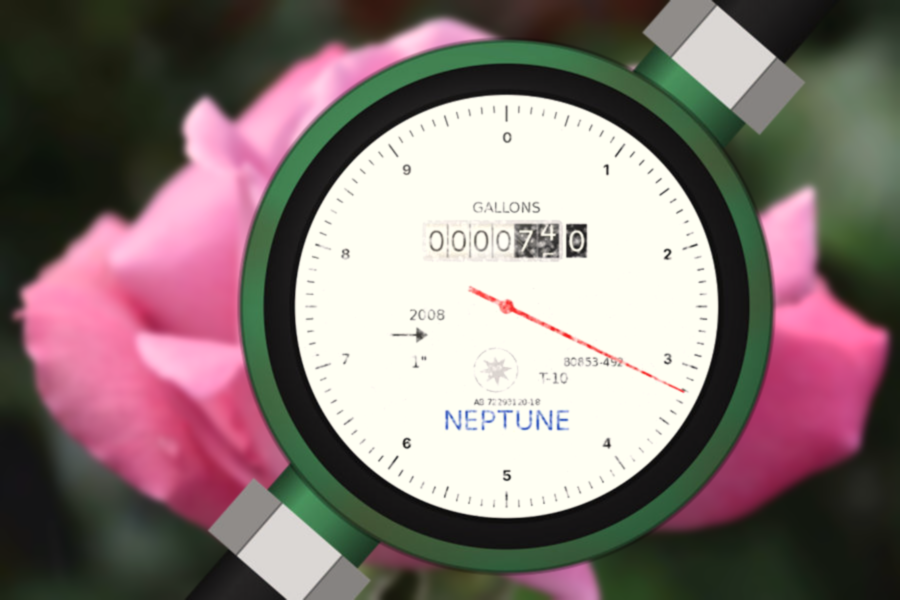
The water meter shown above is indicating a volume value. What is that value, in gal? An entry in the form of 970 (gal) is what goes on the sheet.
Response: 743.2 (gal)
